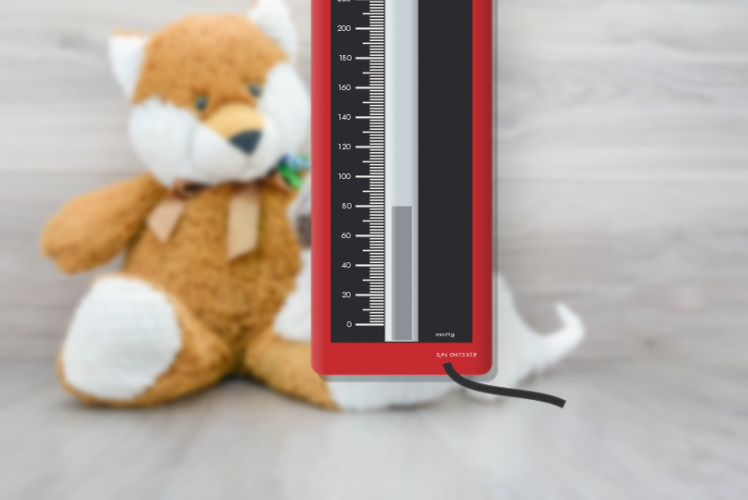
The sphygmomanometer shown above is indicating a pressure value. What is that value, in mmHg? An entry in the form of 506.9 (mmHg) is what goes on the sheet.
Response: 80 (mmHg)
